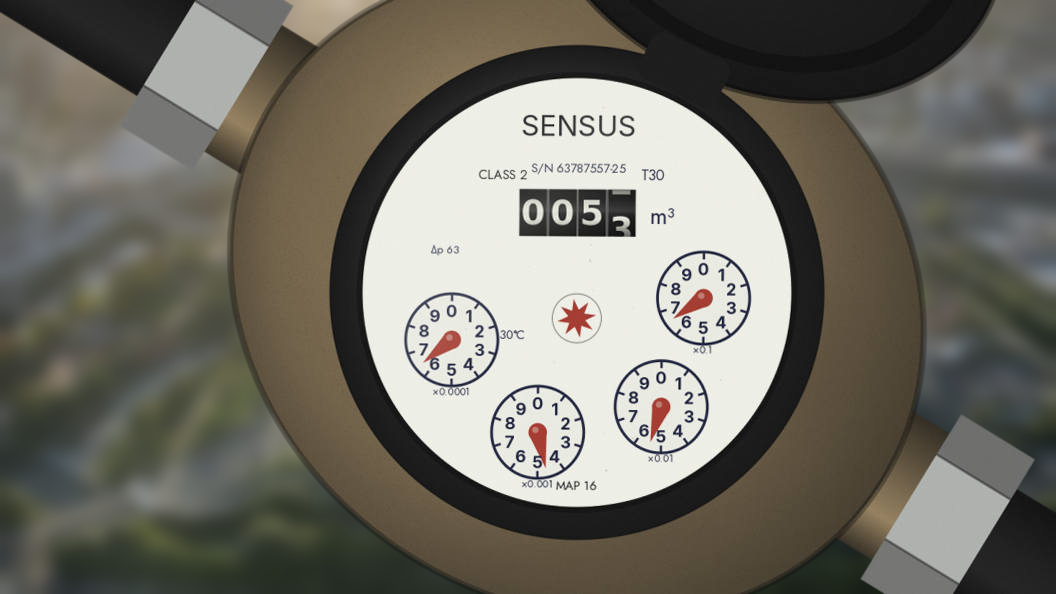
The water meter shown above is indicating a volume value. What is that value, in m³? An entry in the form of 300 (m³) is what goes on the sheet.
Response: 52.6546 (m³)
